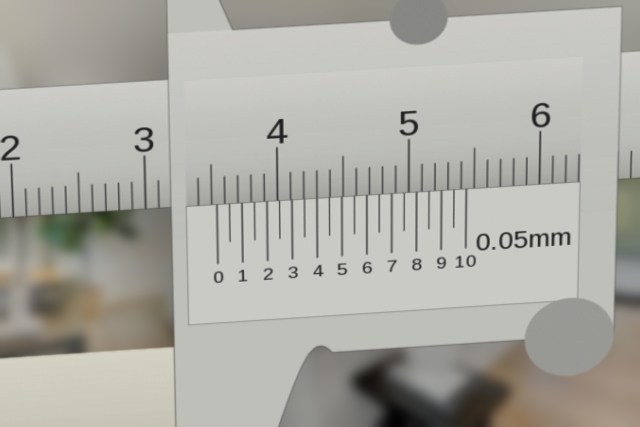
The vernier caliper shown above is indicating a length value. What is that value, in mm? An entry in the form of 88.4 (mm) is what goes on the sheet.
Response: 35.4 (mm)
